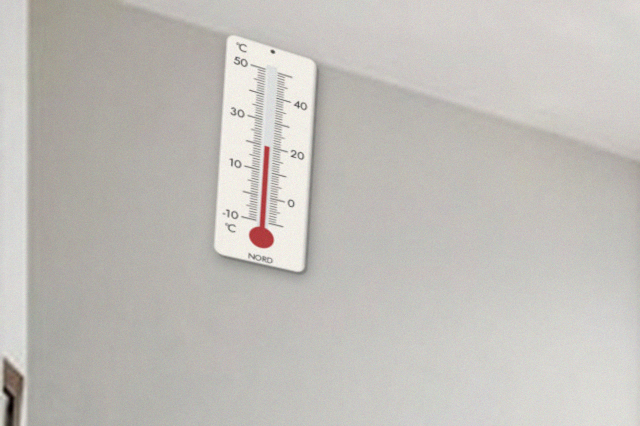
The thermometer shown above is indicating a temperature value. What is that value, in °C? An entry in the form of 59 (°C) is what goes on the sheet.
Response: 20 (°C)
